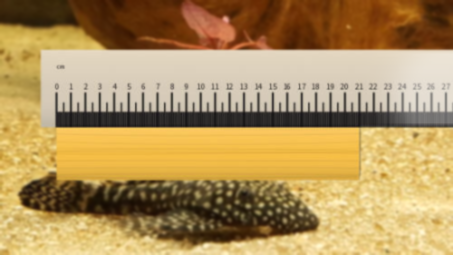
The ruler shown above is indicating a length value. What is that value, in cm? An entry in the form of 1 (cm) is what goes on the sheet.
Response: 21 (cm)
